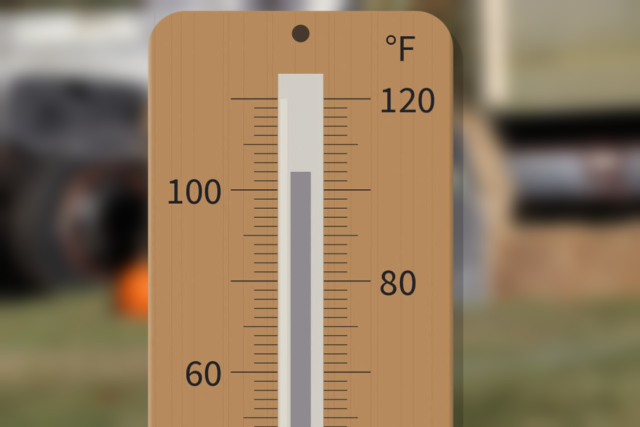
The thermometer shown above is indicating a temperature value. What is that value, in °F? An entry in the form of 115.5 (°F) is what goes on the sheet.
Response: 104 (°F)
